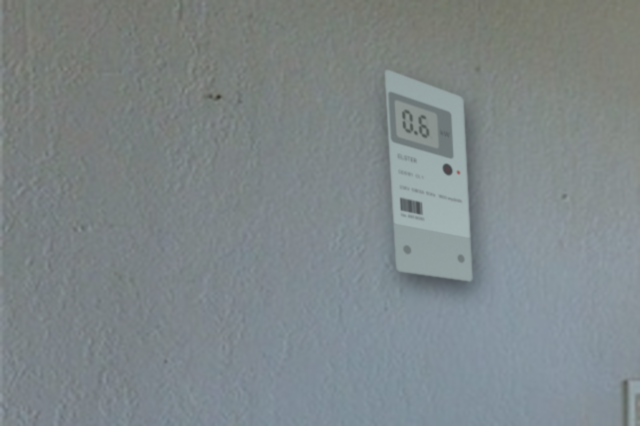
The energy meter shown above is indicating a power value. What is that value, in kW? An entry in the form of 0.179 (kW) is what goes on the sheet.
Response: 0.6 (kW)
